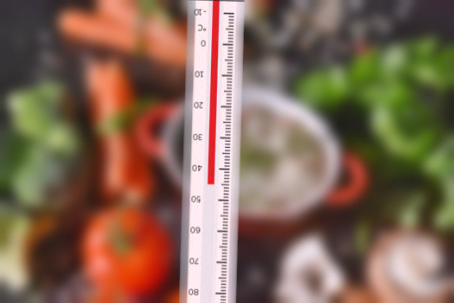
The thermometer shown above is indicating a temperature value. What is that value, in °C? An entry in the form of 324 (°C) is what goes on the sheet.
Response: 45 (°C)
